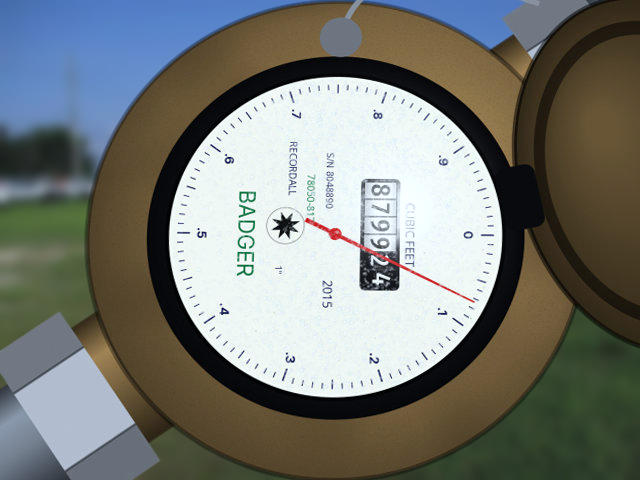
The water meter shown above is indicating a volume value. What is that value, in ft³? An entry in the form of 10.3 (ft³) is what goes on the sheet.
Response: 879924.07 (ft³)
